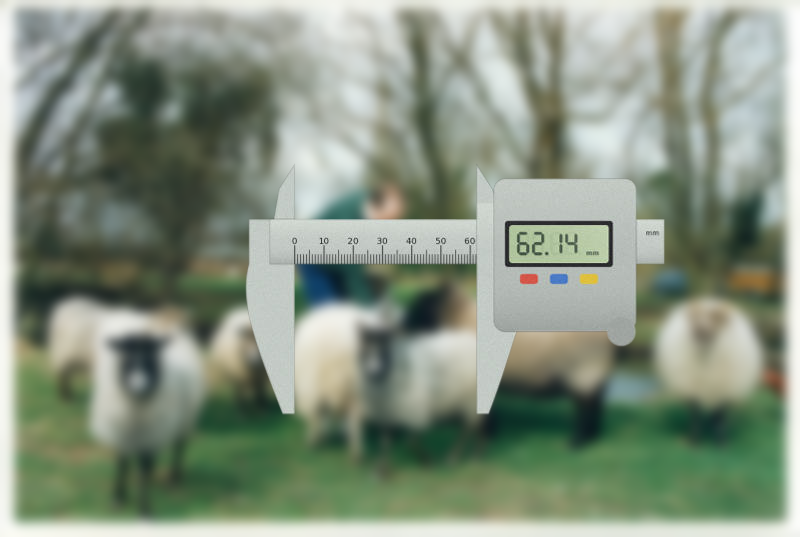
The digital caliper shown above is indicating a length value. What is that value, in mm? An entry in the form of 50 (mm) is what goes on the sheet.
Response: 62.14 (mm)
